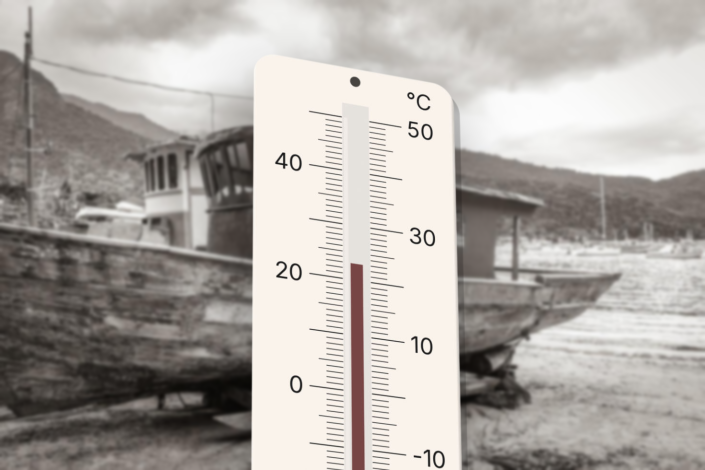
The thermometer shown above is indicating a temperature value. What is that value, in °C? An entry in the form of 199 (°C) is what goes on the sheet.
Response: 23 (°C)
